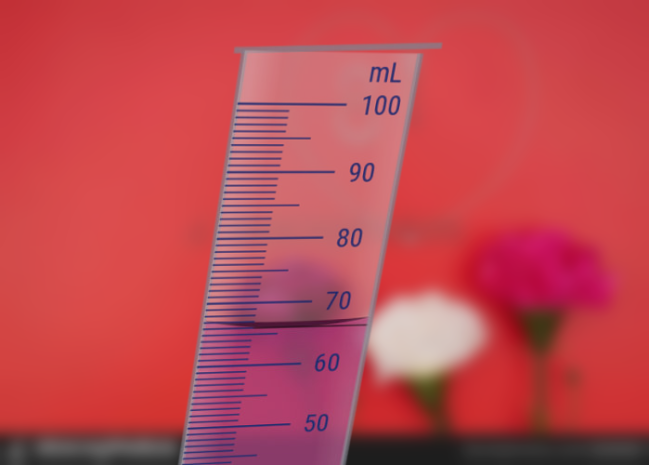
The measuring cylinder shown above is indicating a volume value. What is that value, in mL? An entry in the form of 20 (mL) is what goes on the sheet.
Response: 66 (mL)
